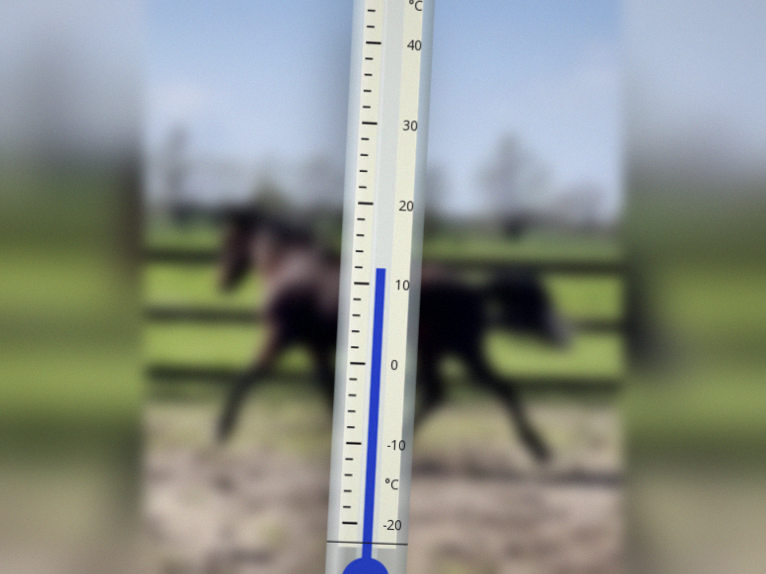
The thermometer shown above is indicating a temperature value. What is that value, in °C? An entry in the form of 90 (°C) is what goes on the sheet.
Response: 12 (°C)
